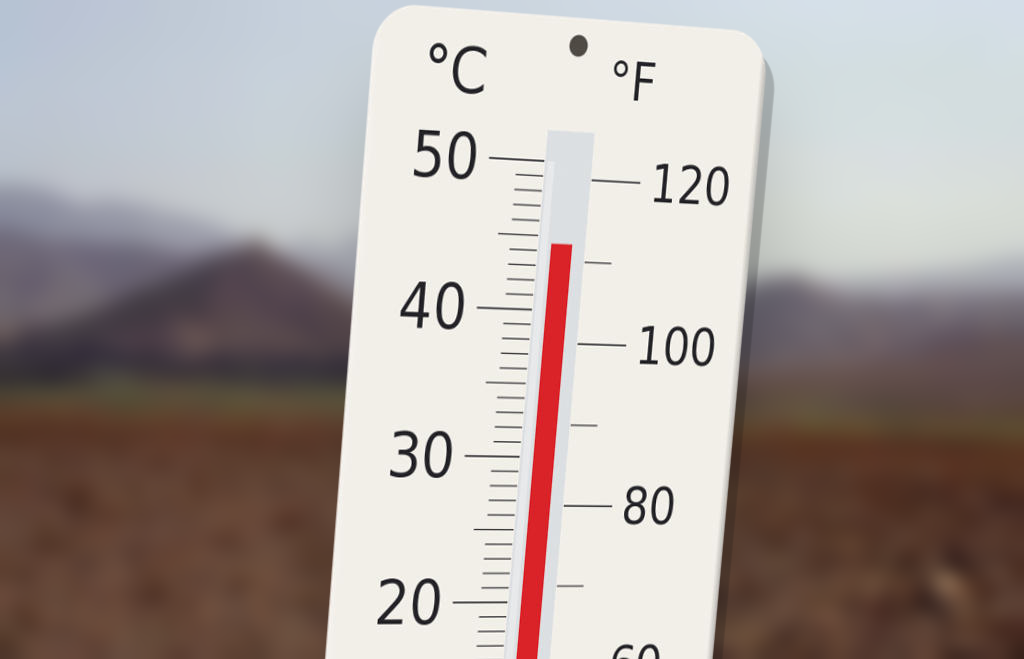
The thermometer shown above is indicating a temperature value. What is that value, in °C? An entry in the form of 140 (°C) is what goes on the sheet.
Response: 44.5 (°C)
